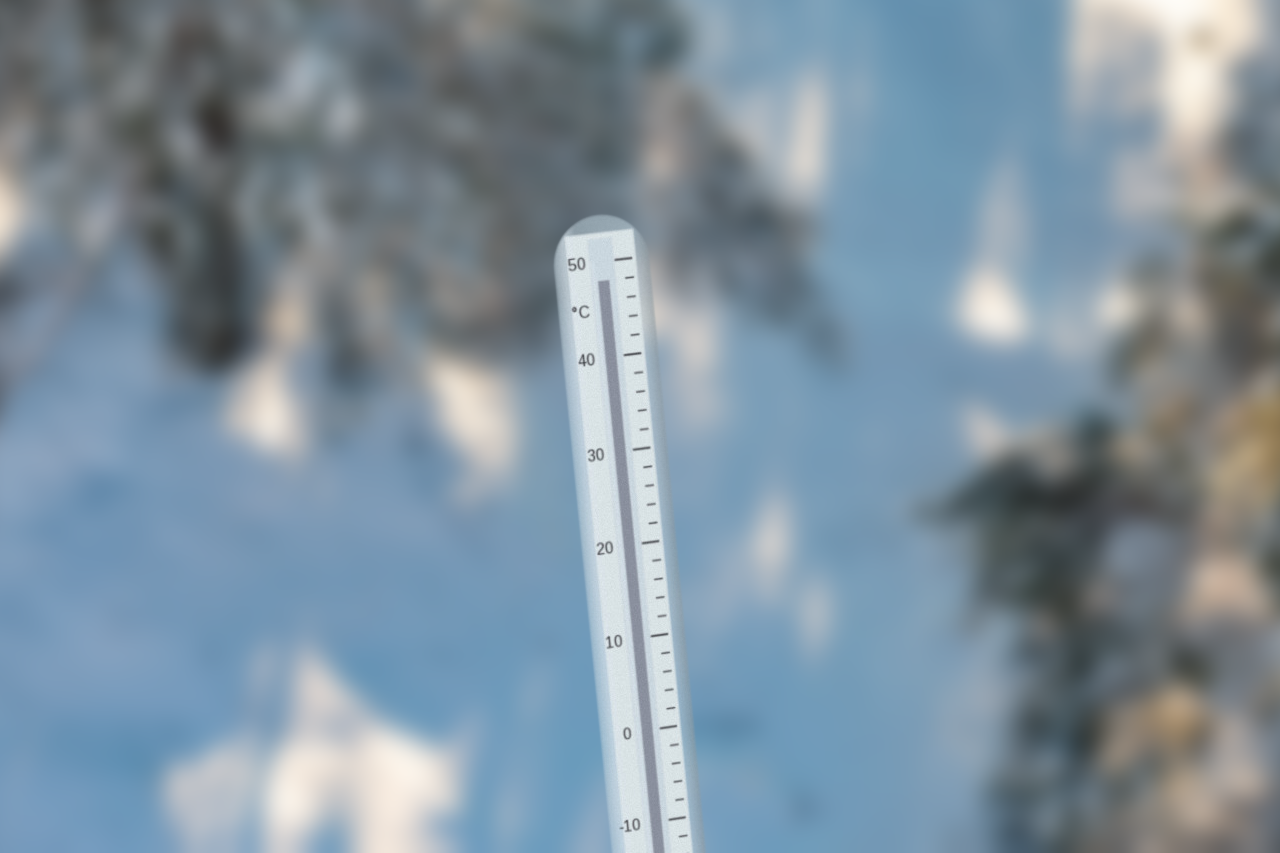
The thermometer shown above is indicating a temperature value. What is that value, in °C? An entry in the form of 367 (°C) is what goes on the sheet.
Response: 48 (°C)
